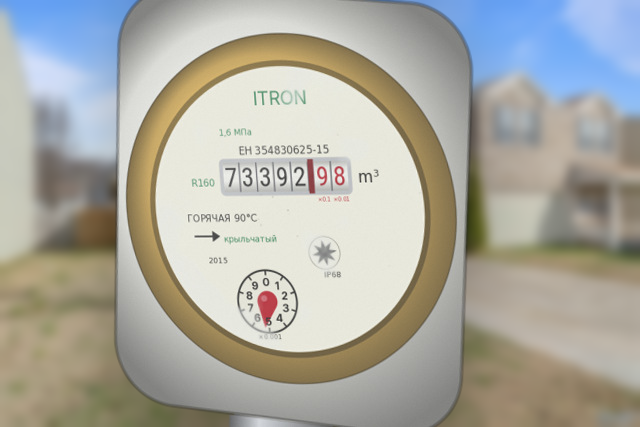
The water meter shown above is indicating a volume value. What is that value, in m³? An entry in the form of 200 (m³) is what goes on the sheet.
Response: 73392.985 (m³)
